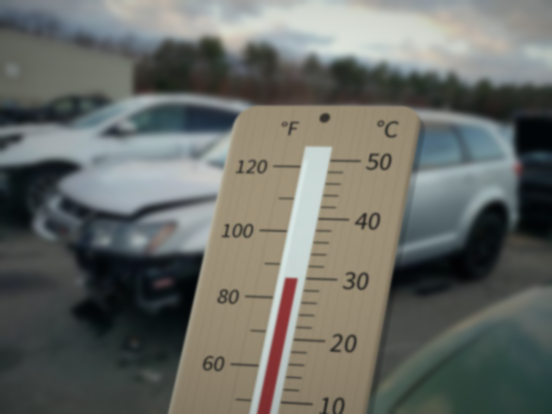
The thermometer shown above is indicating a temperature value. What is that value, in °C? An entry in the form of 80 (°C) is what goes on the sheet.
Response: 30 (°C)
